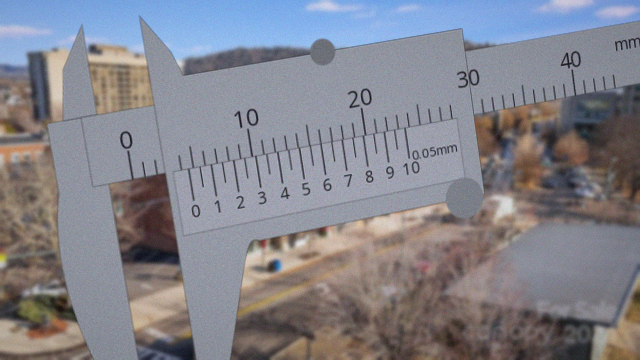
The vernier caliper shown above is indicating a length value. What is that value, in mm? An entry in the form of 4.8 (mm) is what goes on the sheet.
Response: 4.6 (mm)
